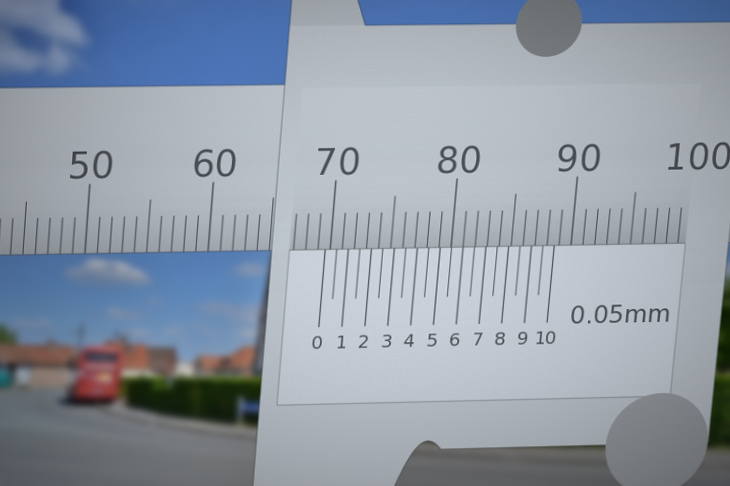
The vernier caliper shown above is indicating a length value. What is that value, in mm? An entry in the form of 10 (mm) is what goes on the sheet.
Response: 69.6 (mm)
